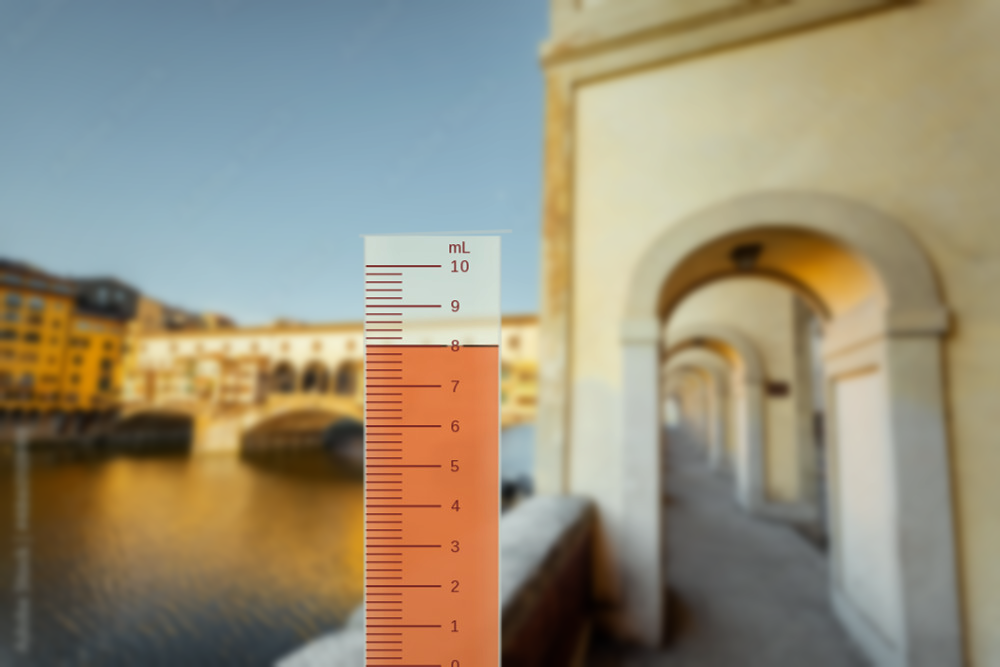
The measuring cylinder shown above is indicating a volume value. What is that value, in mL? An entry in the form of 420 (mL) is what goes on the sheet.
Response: 8 (mL)
